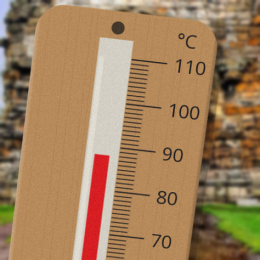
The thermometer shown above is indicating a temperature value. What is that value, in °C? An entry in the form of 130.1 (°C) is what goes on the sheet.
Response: 88 (°C)
